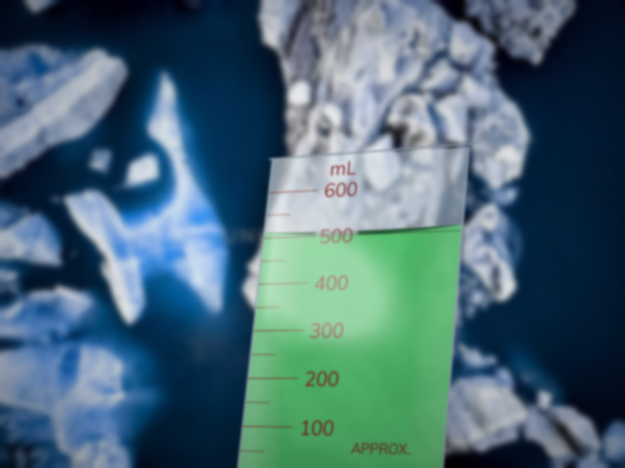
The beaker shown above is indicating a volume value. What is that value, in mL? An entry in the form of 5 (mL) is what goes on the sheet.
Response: 500 (mL)
